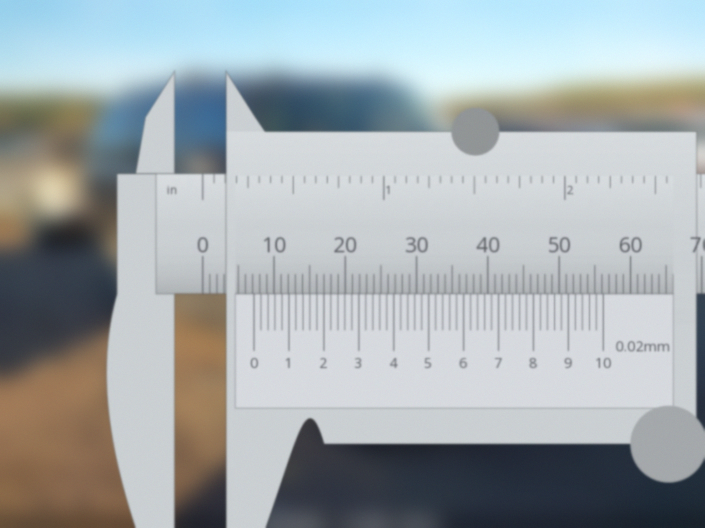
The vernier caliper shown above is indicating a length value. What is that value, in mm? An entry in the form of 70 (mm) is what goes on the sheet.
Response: 7.2 (mm)
